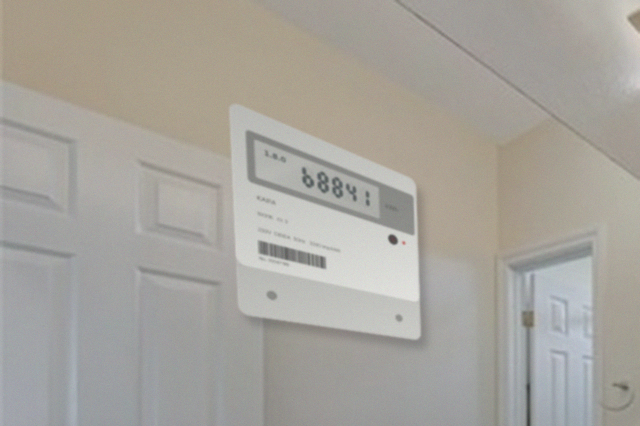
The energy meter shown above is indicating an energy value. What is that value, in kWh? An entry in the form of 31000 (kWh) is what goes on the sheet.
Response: 68841 (kWh)
